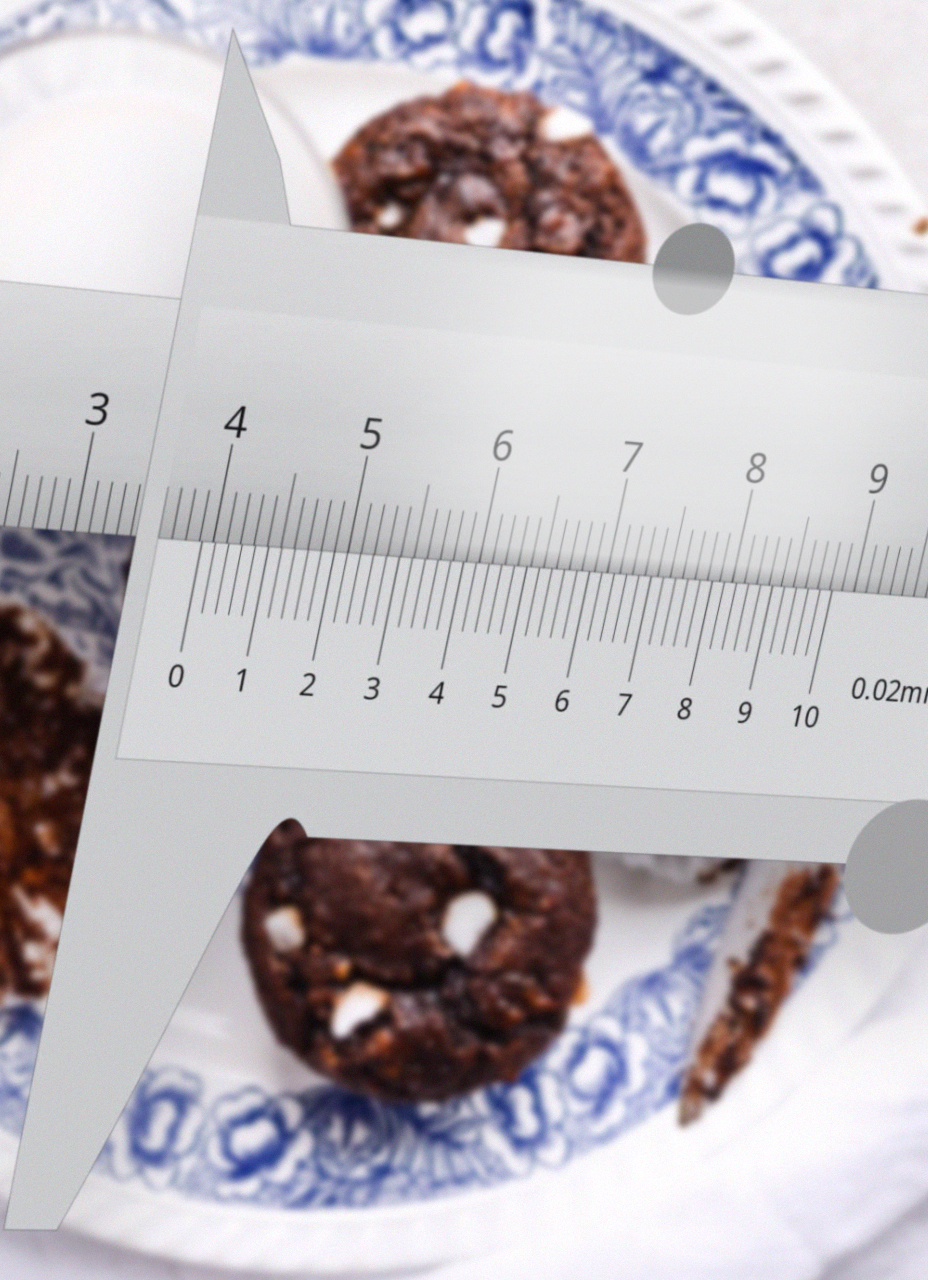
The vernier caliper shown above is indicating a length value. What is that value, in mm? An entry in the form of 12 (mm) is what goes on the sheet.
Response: 39.2 (mm)
